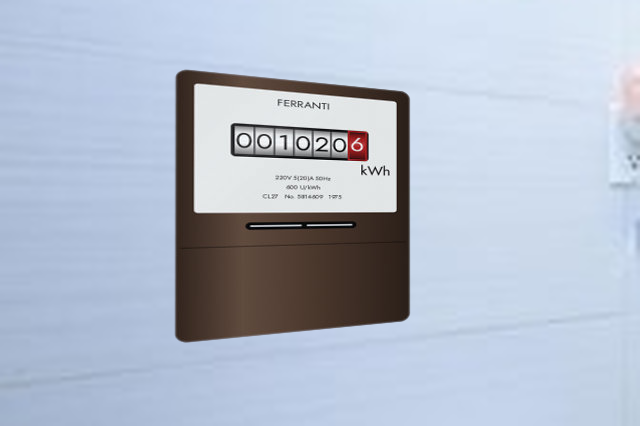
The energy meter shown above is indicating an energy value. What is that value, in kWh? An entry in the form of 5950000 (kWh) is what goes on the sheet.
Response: 1020.6 (kWh)
